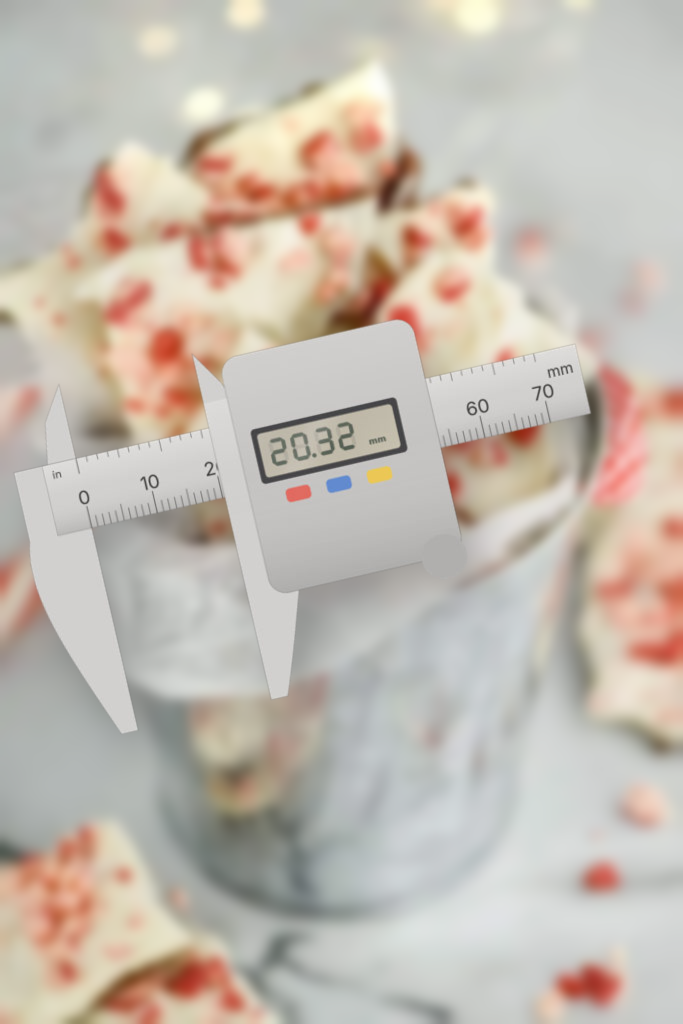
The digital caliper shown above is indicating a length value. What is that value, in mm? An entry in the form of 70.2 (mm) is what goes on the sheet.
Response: 20.32 (mm)
